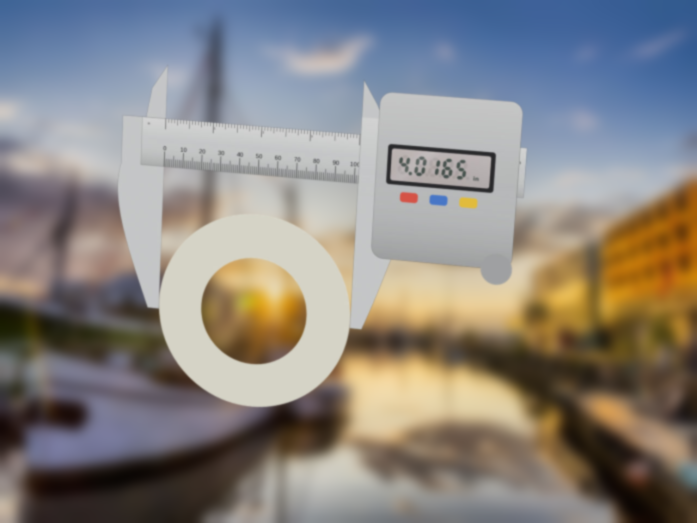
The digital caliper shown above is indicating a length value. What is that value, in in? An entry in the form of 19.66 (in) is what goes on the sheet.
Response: 4.0165 (in)
